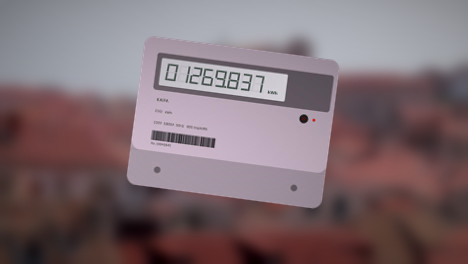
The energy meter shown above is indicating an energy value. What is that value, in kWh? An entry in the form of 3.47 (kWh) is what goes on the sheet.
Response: 1269.837 (kWh)
